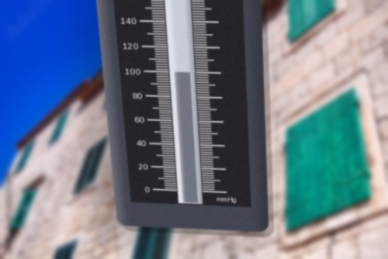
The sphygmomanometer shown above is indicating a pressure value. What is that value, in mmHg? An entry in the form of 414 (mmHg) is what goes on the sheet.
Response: 100 (mmHg)
